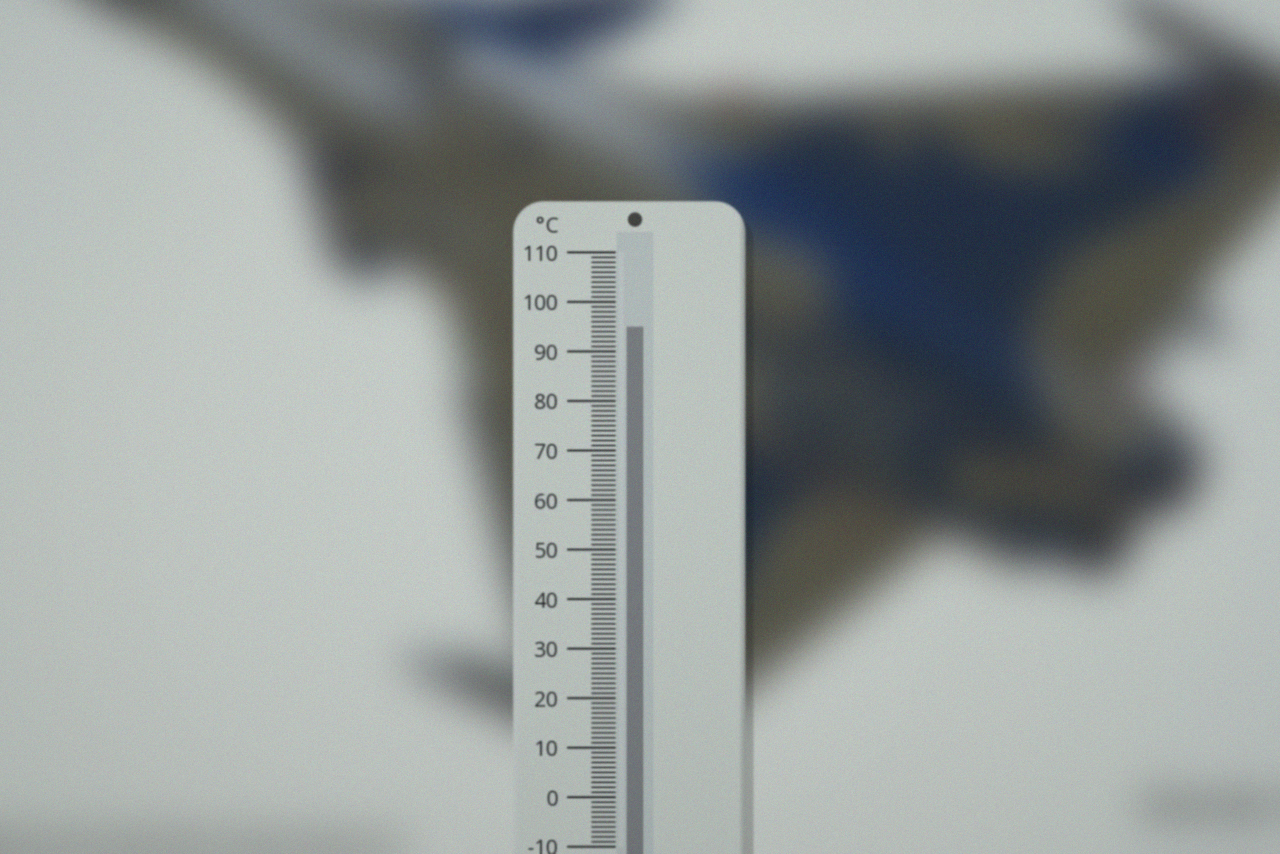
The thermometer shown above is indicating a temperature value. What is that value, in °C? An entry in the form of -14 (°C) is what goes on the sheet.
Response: 95 (°C)
